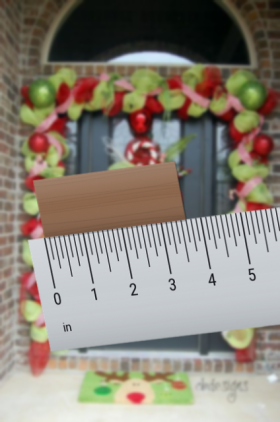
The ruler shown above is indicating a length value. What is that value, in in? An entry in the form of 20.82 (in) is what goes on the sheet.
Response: 3.625 (in)
